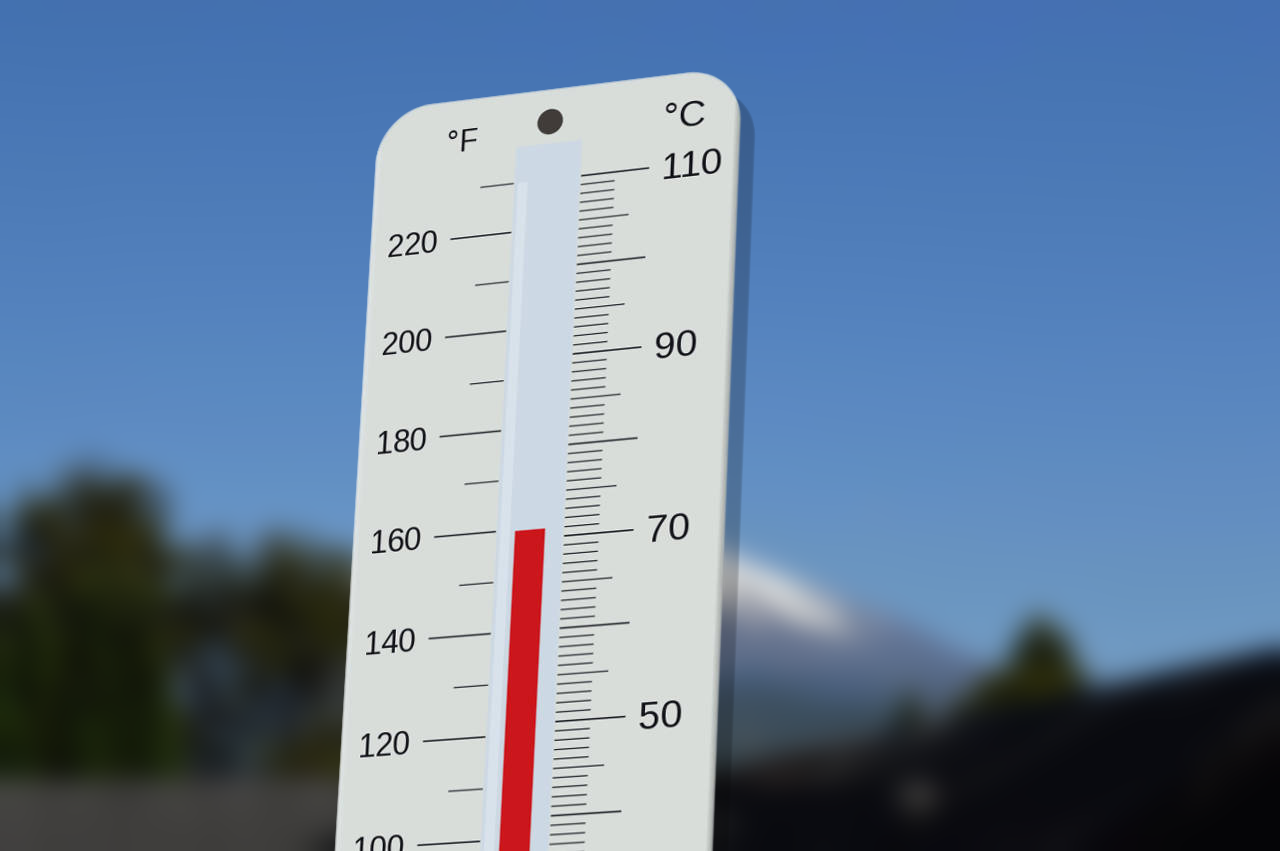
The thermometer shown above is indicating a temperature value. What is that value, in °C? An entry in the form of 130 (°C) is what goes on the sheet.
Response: 71 (°C)
